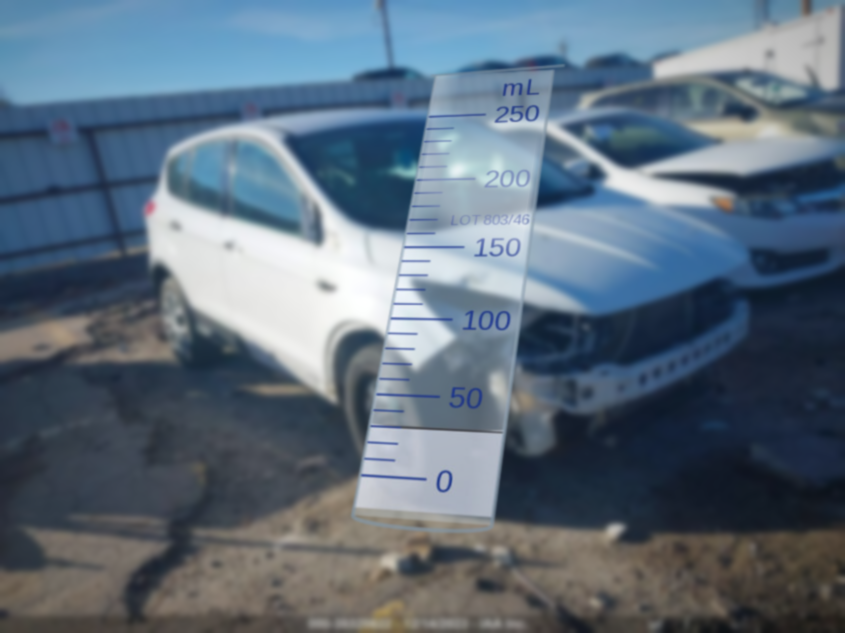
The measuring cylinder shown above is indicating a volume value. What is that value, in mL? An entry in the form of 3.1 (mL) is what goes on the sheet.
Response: 30 (mL)
